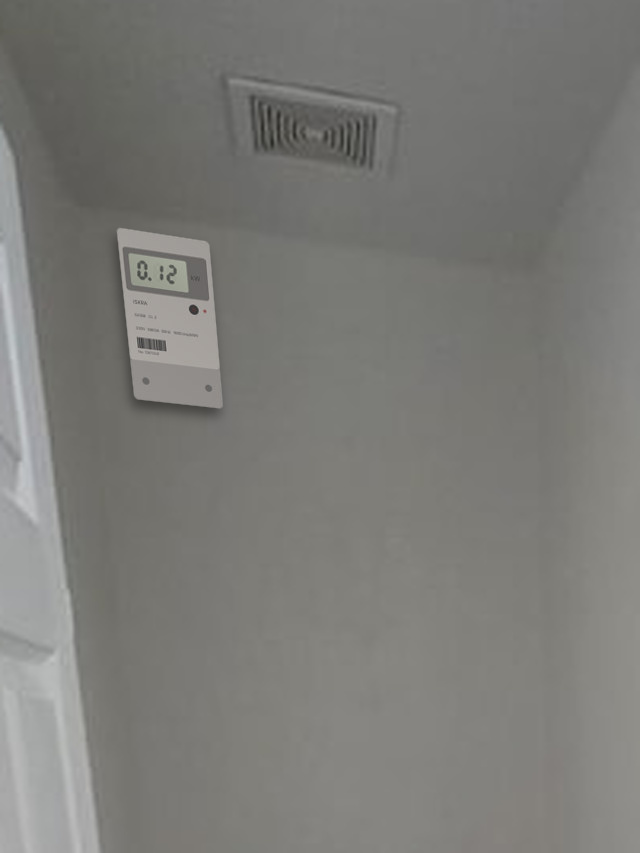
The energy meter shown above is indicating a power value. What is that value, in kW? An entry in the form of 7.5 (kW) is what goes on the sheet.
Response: 0.12 (kW)
